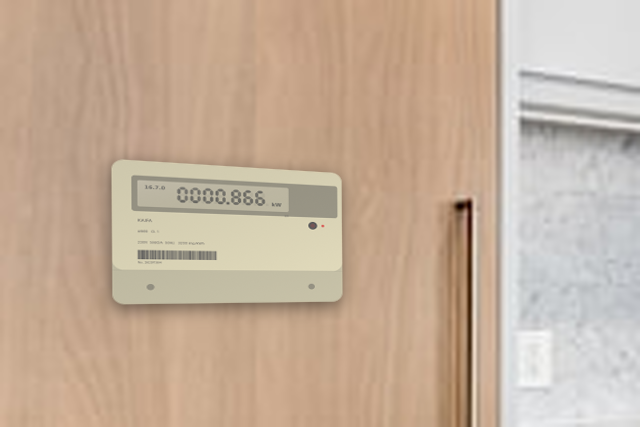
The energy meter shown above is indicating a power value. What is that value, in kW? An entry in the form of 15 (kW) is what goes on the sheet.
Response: 0.866 (kW)
